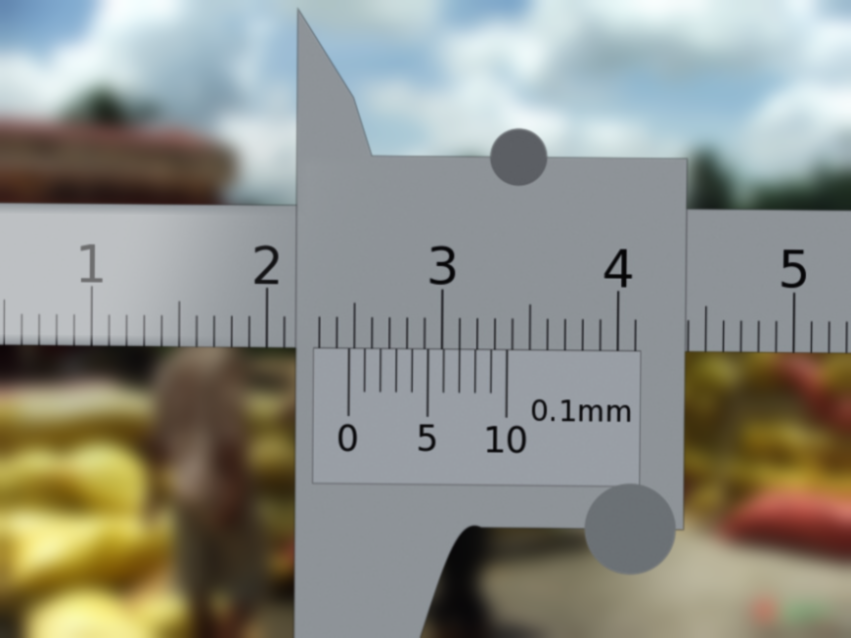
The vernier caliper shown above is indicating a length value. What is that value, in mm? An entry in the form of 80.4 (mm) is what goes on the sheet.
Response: 24.7 (mm)
